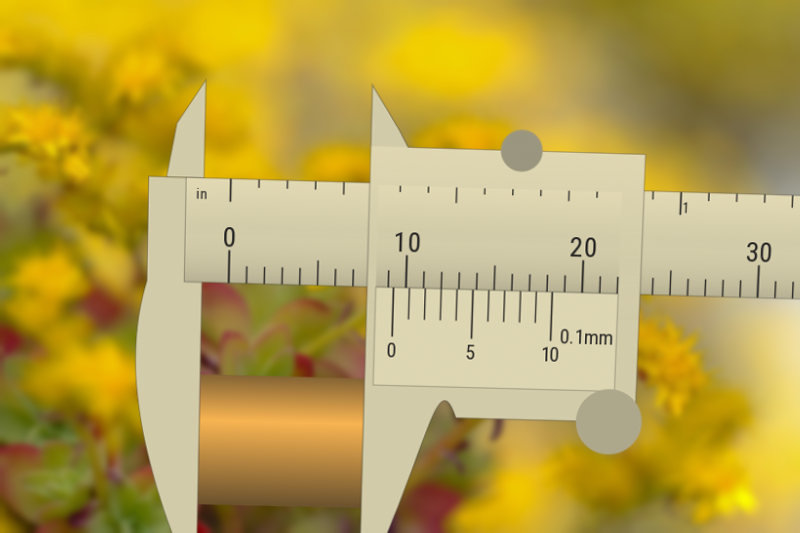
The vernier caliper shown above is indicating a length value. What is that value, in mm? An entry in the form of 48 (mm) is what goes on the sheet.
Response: 9.3 (mm)
